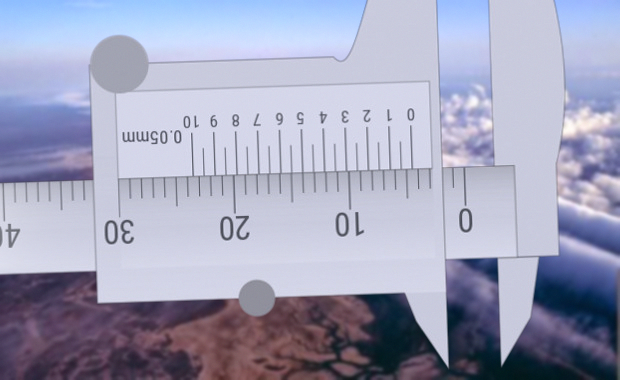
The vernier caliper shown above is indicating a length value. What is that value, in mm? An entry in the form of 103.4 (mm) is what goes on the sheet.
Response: 4.5 (mm)
